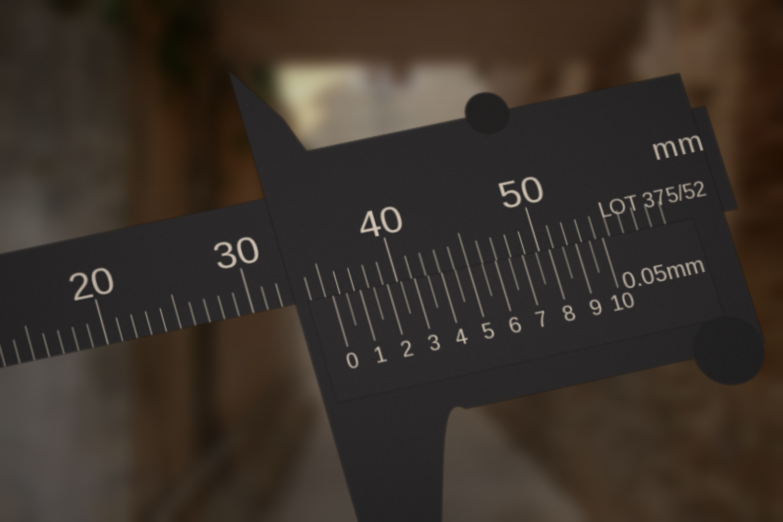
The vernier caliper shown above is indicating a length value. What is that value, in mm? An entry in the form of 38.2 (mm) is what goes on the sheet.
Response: 35.5 (mm)
